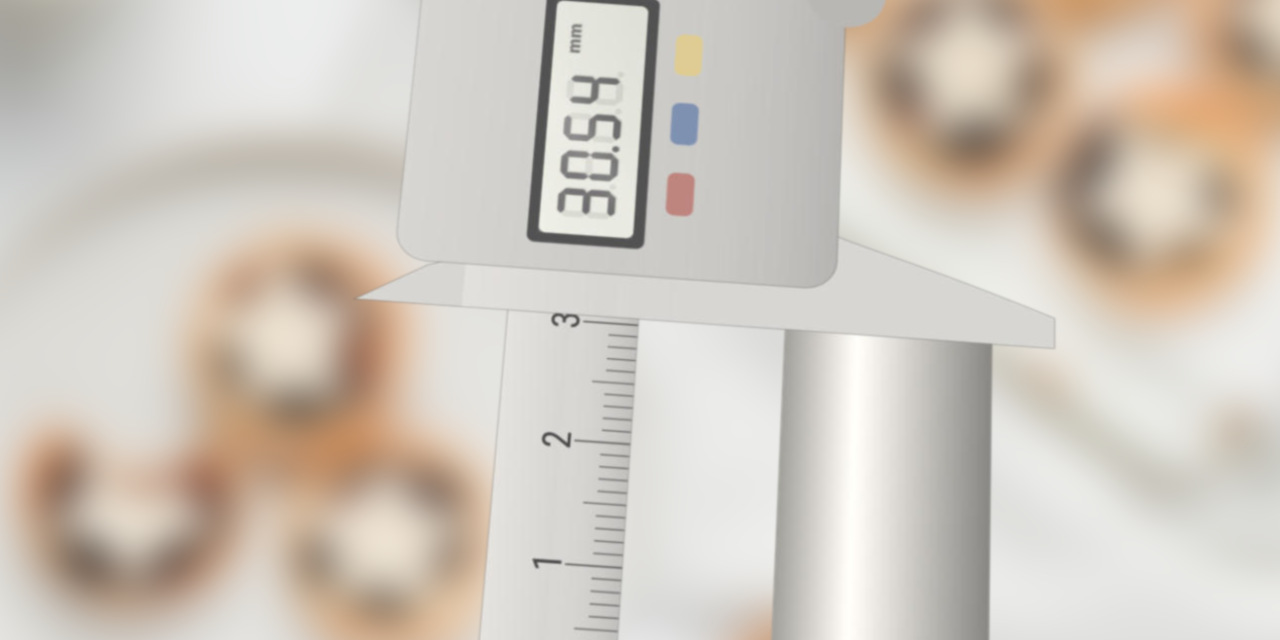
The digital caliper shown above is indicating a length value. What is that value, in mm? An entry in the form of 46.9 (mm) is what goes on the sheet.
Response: 30.54 (mm)
